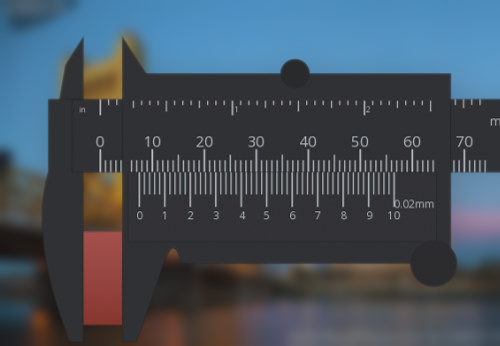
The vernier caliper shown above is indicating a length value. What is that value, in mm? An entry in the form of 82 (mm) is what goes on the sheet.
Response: 7.5 (mm)
